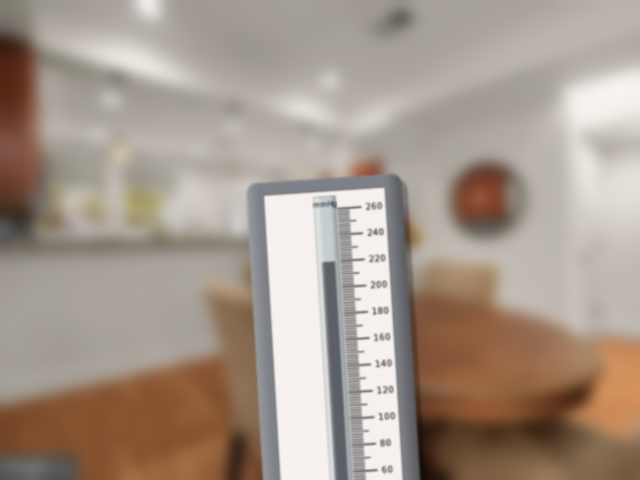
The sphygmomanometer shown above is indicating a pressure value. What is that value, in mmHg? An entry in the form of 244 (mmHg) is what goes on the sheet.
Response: 220 (mmHg)
